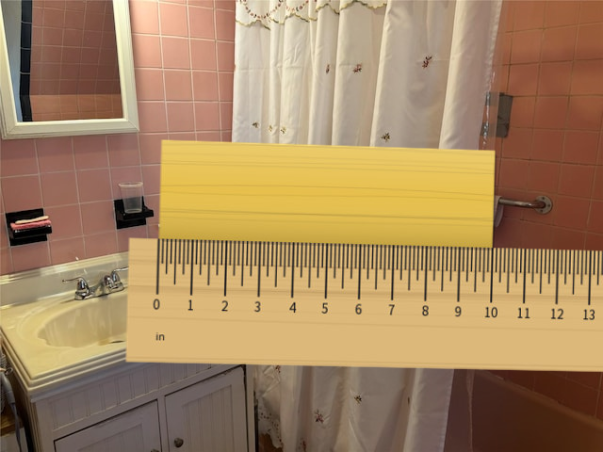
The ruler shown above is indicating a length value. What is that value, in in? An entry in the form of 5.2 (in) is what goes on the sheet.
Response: 10 (in)
